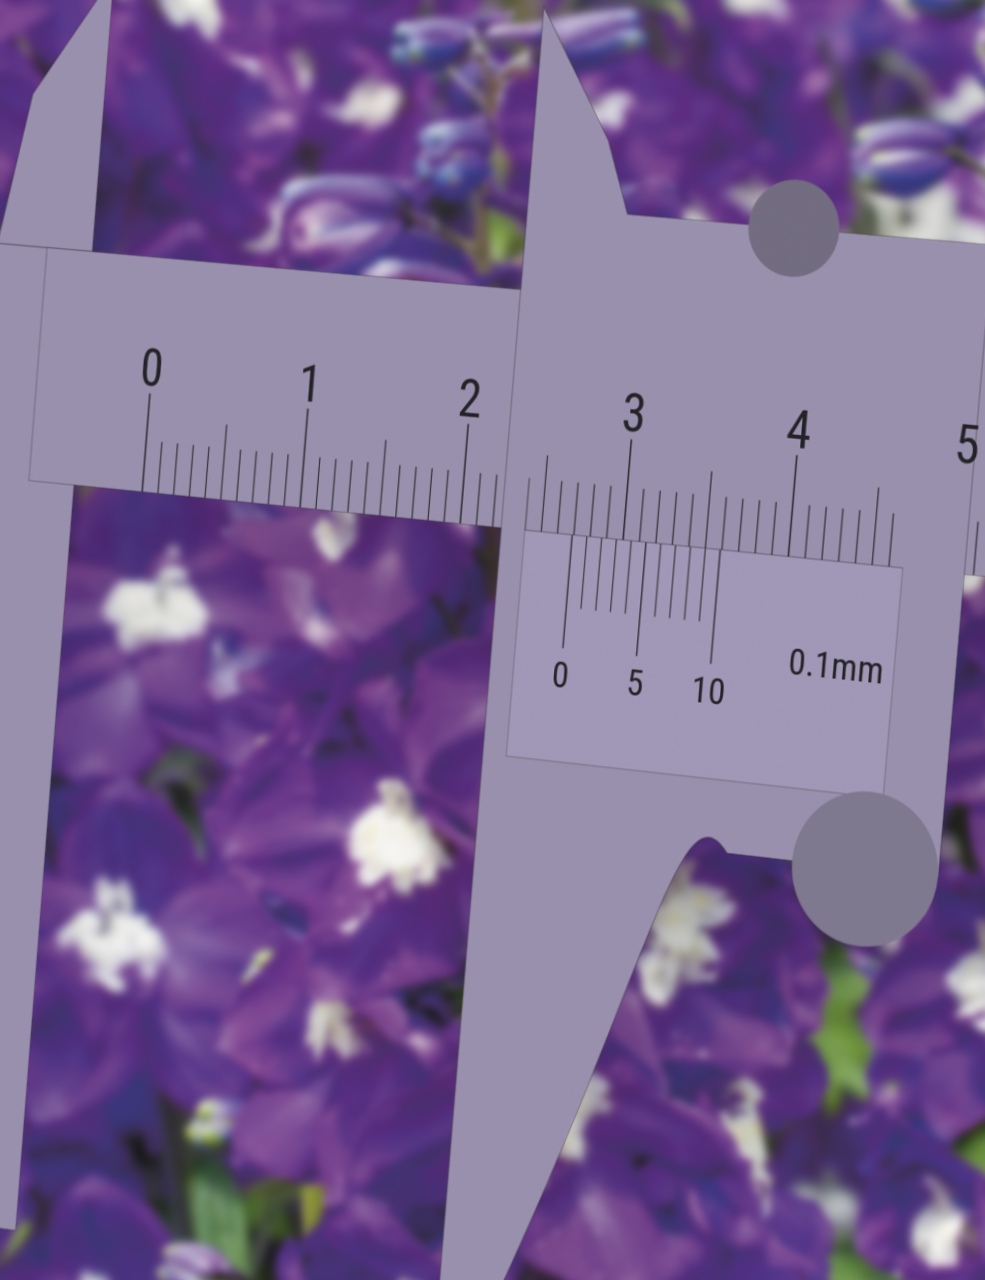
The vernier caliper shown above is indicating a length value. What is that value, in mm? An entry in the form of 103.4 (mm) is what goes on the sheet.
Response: 26.9 (mm)
